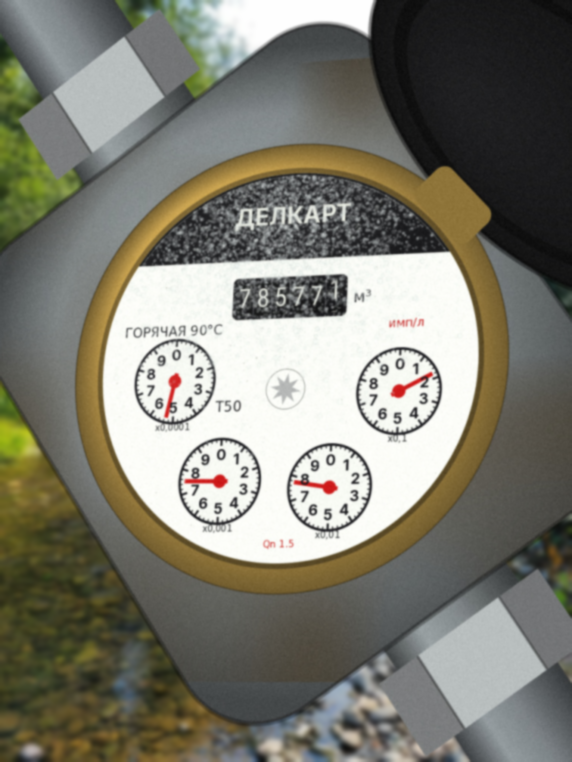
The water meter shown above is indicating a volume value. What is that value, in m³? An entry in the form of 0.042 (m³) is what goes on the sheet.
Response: 785771.1775 (m³)
